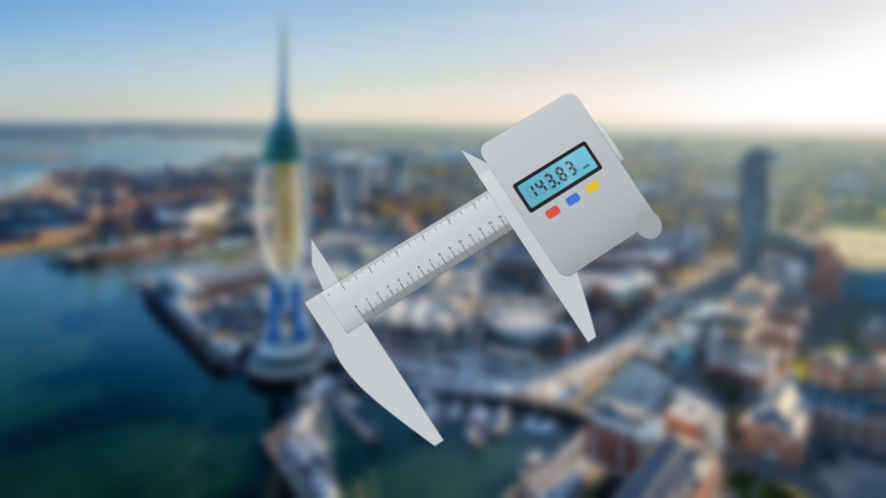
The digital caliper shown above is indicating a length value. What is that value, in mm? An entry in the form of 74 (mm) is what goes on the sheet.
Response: 143.83 (mm)
